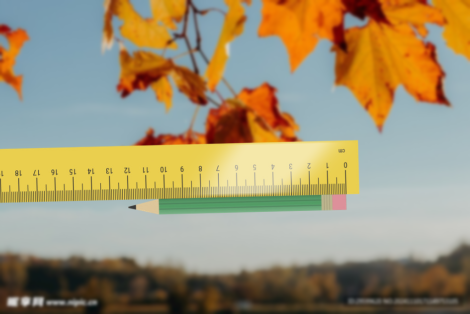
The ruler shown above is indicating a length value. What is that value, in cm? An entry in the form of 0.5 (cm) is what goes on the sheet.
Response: 12 (cm)
